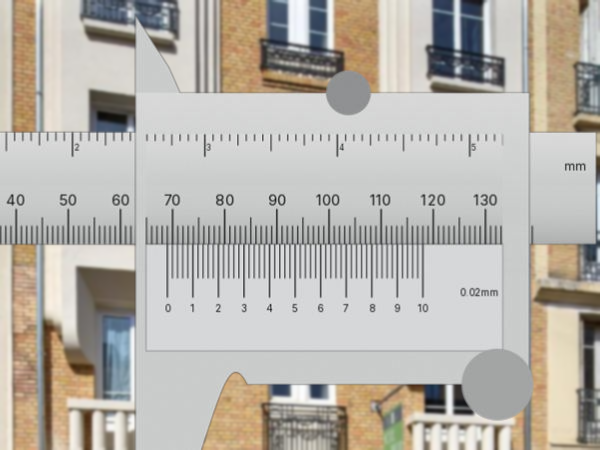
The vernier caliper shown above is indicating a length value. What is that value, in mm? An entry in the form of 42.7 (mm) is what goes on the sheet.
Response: 69.0 (mm)
